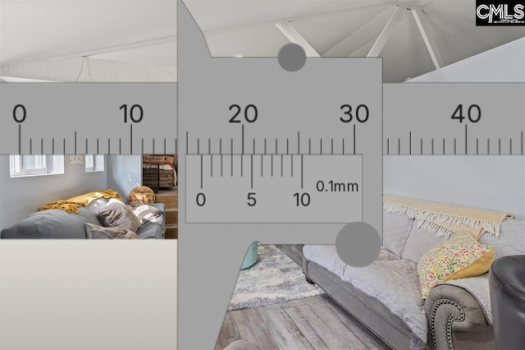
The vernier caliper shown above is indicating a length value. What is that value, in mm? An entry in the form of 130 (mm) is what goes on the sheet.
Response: 16.3 (mm)
